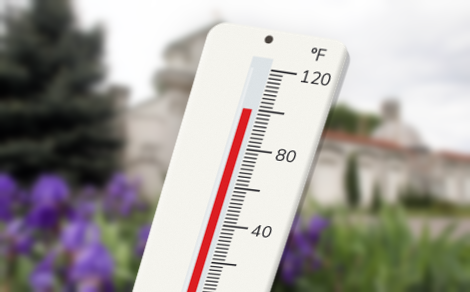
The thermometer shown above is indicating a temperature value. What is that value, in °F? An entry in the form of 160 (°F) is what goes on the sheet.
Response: 100 (°F)
